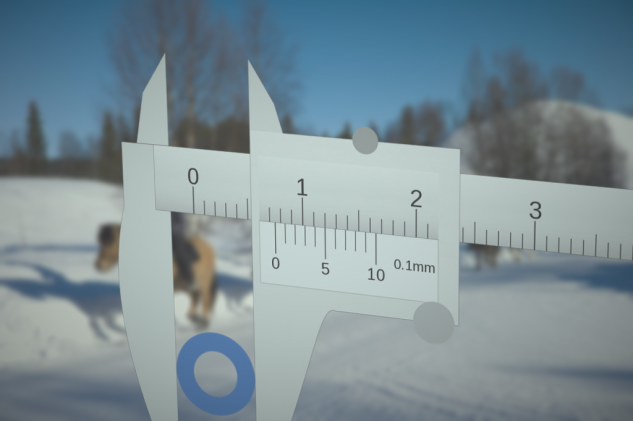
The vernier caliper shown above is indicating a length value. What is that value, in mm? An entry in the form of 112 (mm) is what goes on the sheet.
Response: 7.5 (mm)
